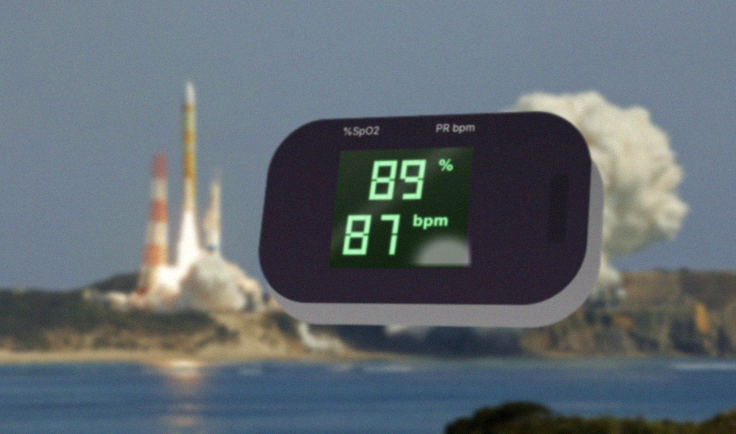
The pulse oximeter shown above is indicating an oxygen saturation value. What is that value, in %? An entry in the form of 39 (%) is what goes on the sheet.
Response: 89 (%)
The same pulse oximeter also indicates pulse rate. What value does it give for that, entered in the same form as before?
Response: 87 (bpm)
